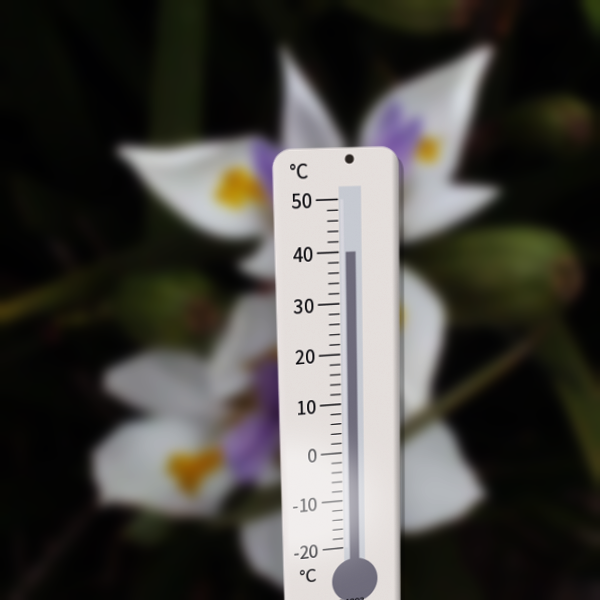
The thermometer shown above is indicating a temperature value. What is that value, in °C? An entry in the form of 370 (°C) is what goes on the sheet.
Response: 40 (°C)
